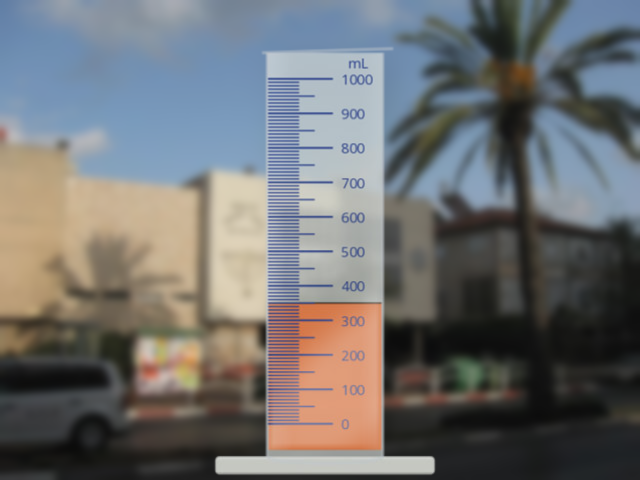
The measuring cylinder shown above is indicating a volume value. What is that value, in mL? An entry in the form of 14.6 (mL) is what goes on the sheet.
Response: 350 (mL)
